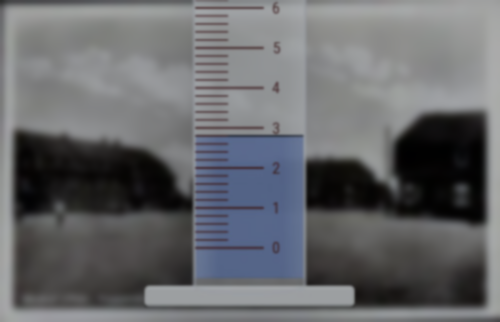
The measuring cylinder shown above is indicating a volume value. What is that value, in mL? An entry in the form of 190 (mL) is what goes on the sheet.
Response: 2.8 (mL)
